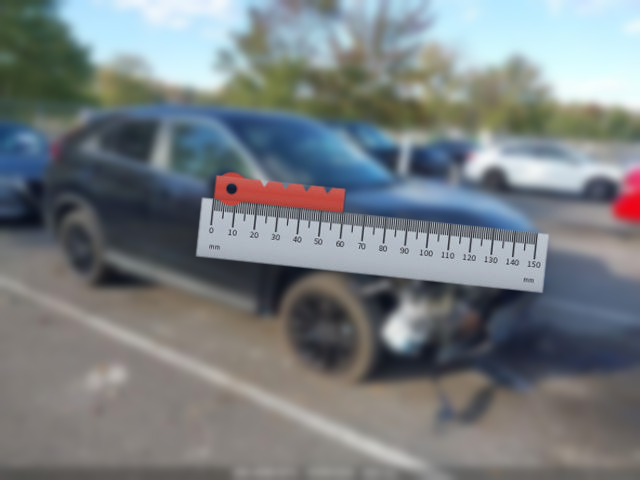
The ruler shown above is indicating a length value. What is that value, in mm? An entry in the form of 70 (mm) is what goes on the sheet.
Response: 60 (mm)
